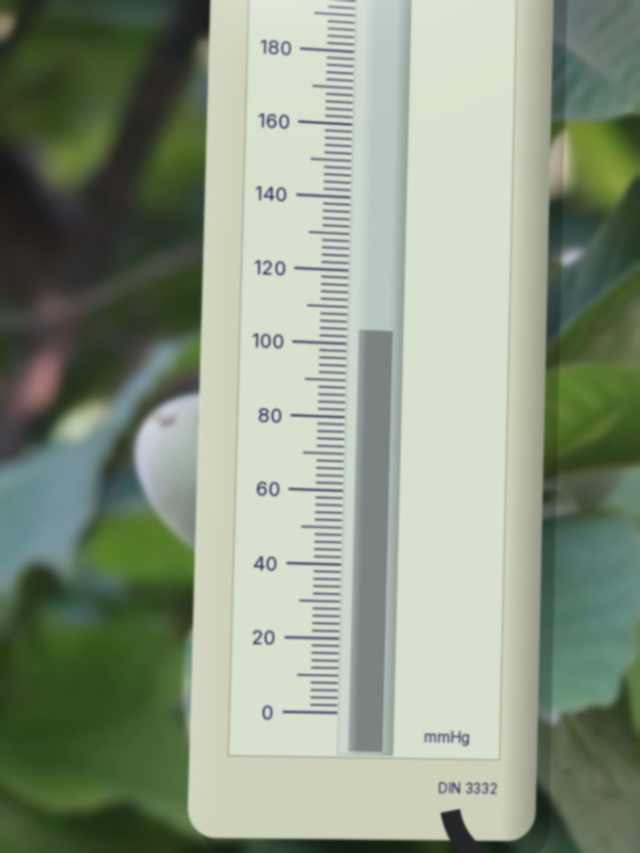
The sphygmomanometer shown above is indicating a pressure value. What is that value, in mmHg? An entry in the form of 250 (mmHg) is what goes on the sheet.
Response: 104 (mmHg)
